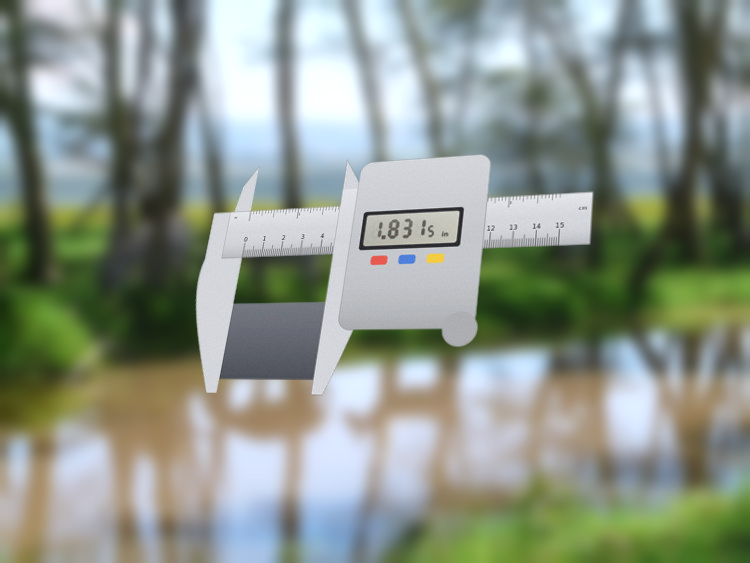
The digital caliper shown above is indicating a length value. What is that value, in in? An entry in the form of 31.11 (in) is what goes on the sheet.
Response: 1.8315 (in)
